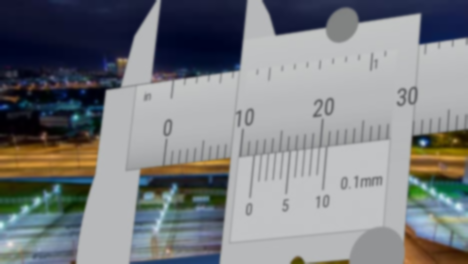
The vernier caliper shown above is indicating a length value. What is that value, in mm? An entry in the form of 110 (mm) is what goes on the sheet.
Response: 11.8 (mm)
